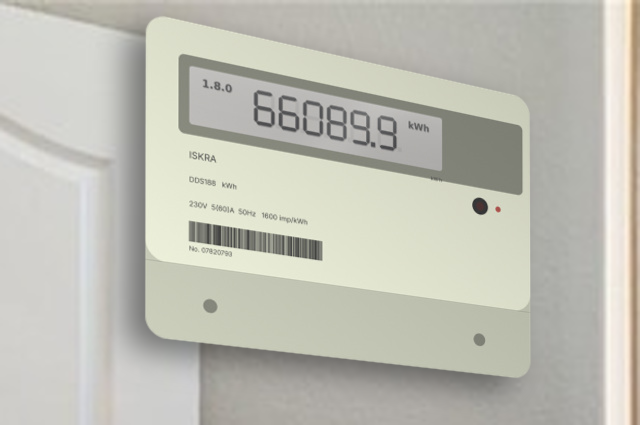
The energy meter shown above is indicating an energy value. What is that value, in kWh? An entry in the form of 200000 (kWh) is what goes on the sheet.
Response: 66089.9 (kWh)
